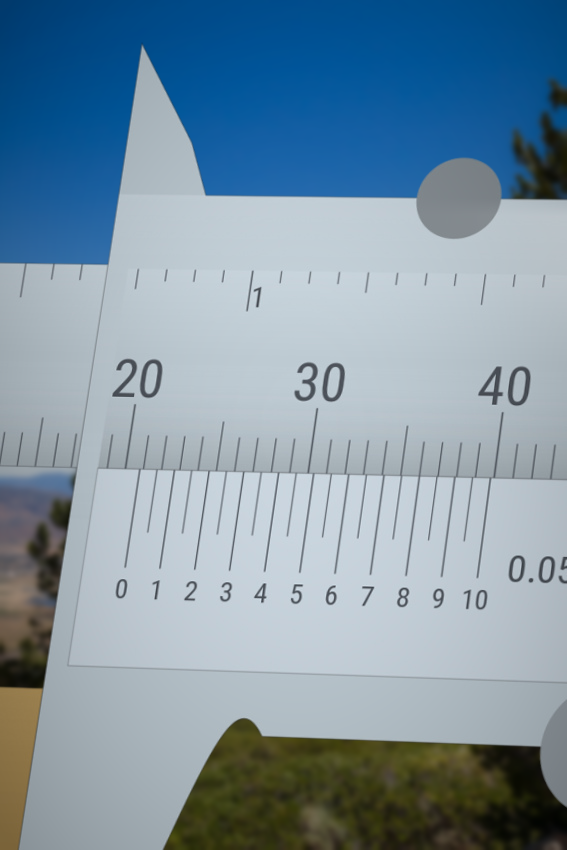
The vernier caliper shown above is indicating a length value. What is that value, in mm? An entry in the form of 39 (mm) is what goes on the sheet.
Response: 20.8 (mm)
